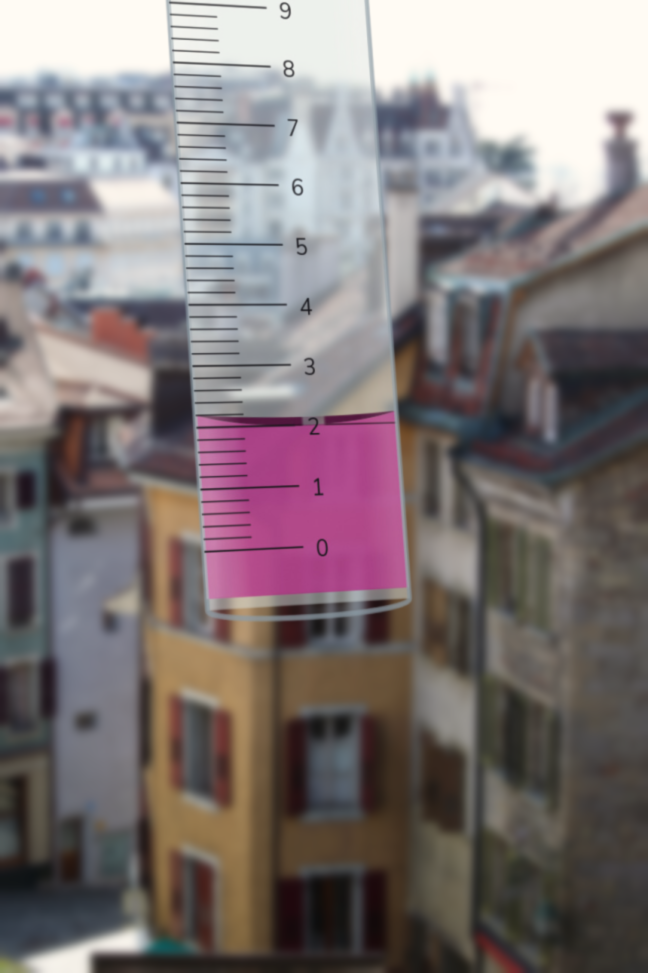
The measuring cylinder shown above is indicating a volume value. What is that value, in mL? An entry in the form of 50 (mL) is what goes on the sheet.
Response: 2 (mL)
